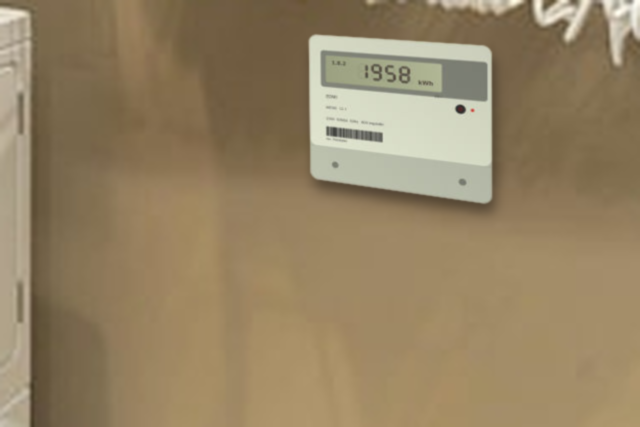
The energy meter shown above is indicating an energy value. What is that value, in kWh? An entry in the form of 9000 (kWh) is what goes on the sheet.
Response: 1958 (kWh)
